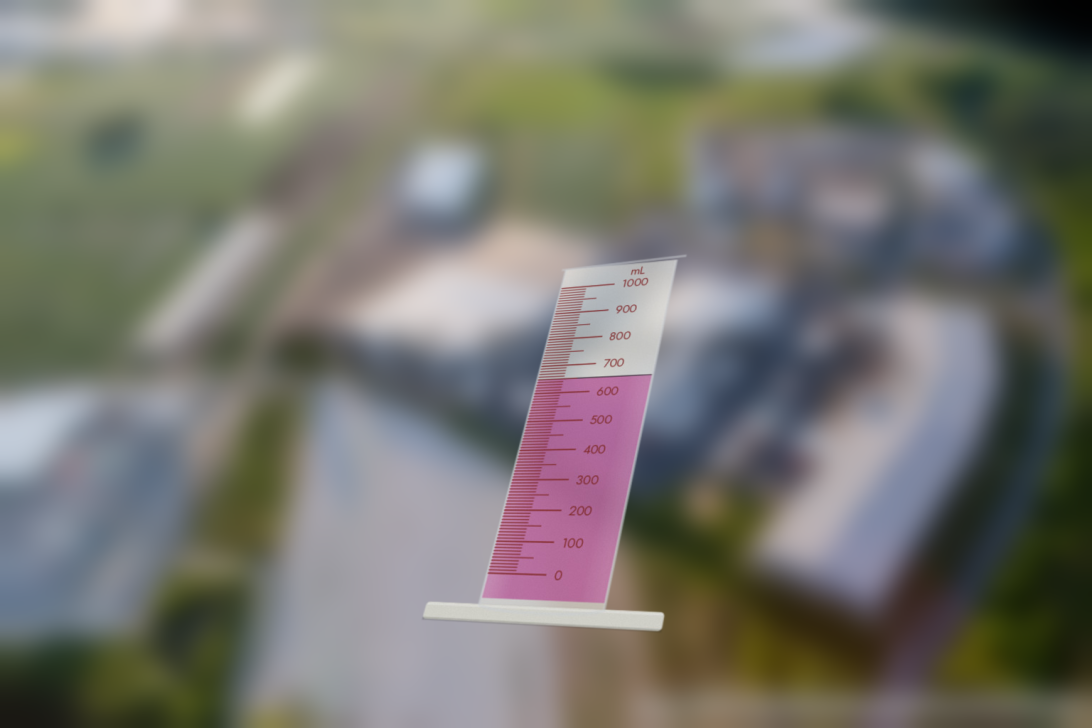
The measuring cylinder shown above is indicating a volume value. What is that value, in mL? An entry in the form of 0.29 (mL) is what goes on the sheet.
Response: 650 (mL)
